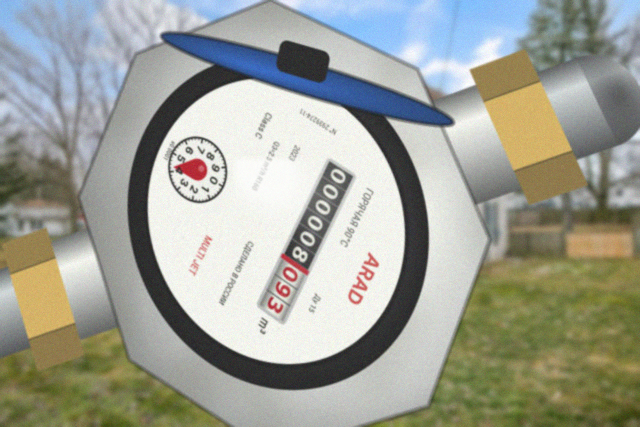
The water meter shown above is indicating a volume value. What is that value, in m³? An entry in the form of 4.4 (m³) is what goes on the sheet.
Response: 8.0934 (m³)
